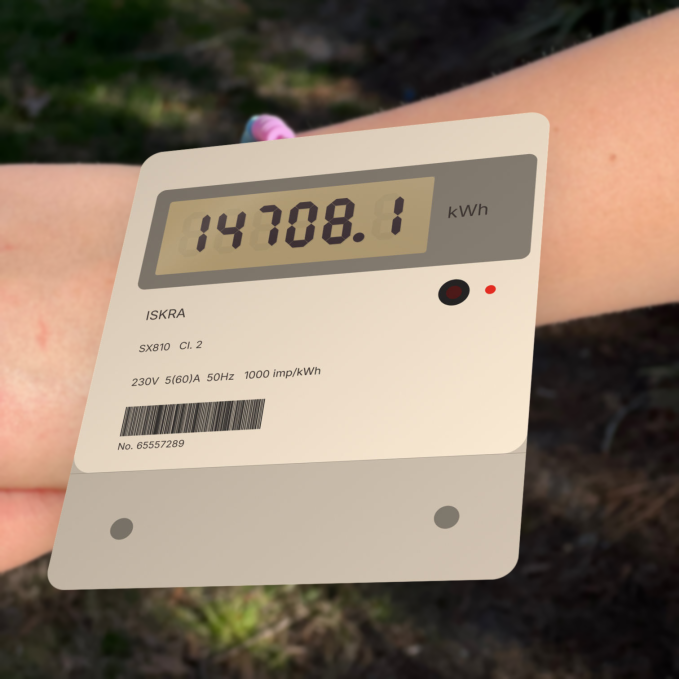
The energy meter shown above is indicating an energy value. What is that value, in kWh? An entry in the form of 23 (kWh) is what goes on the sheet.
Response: 14708.1 (kWh)
